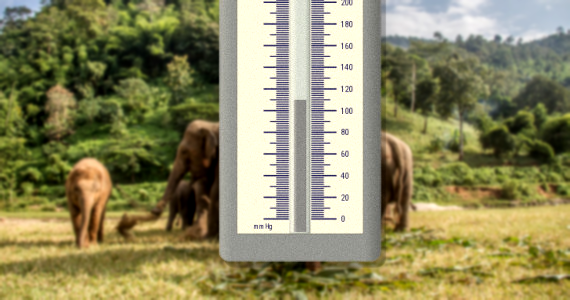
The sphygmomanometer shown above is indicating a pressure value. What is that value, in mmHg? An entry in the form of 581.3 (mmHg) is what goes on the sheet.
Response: 110 (mmHg)
